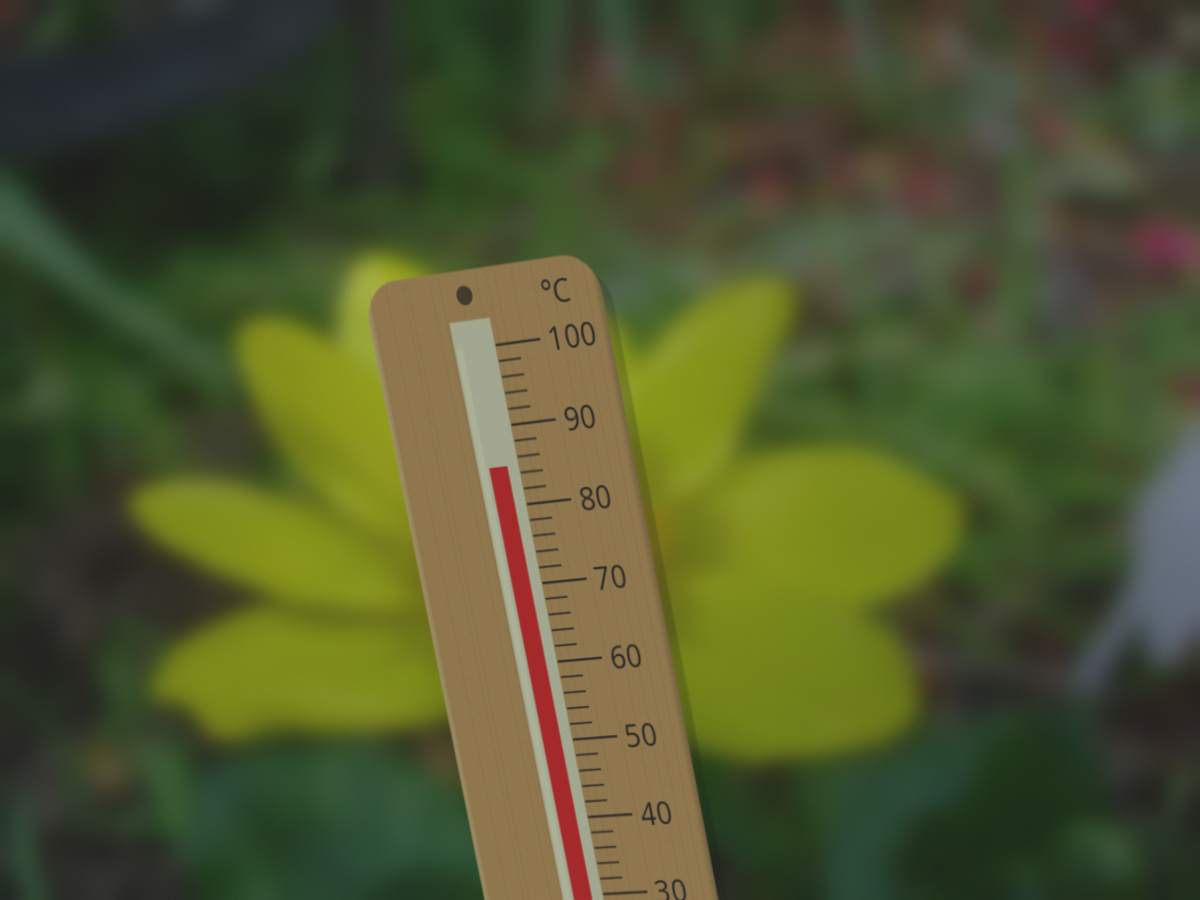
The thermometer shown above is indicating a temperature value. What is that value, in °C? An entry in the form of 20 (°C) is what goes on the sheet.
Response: 85 (°C)
